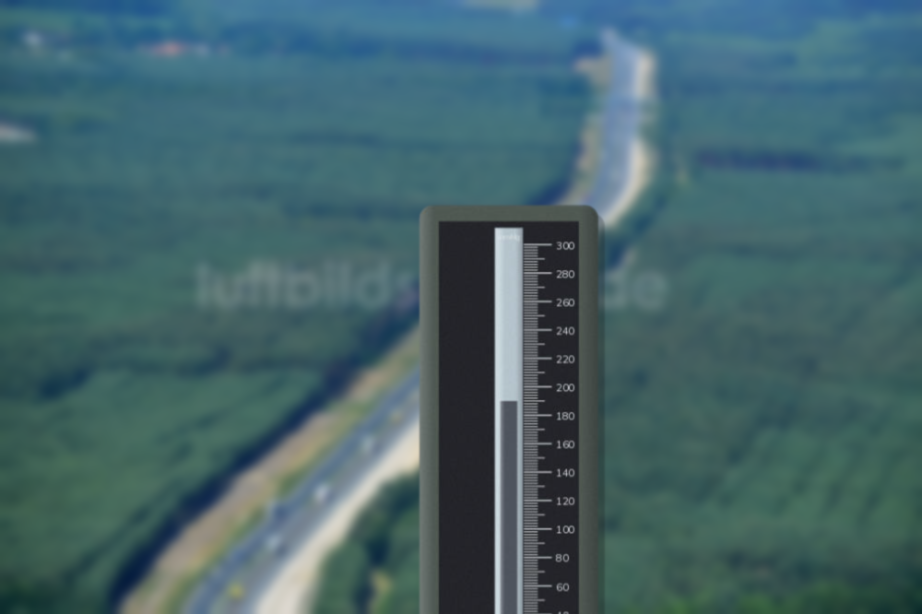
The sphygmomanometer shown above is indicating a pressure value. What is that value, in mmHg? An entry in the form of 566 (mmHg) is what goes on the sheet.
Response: 190 (mmHg)
